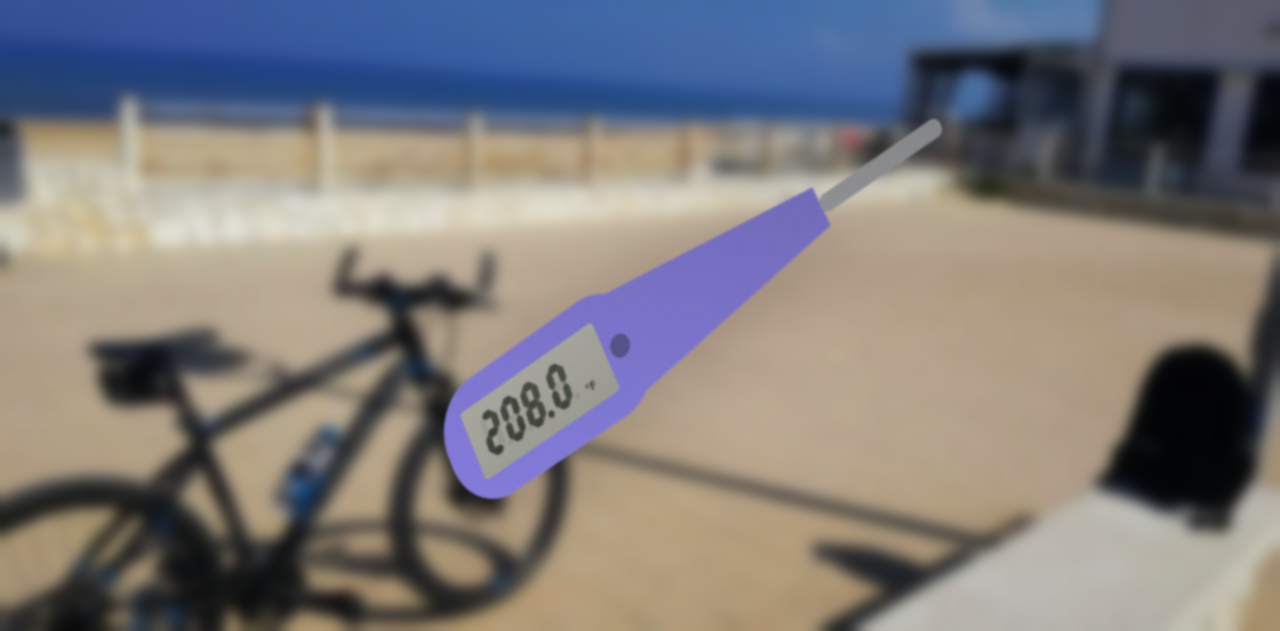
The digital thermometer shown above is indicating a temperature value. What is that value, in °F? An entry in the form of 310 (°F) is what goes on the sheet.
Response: 208.0 (°F)
